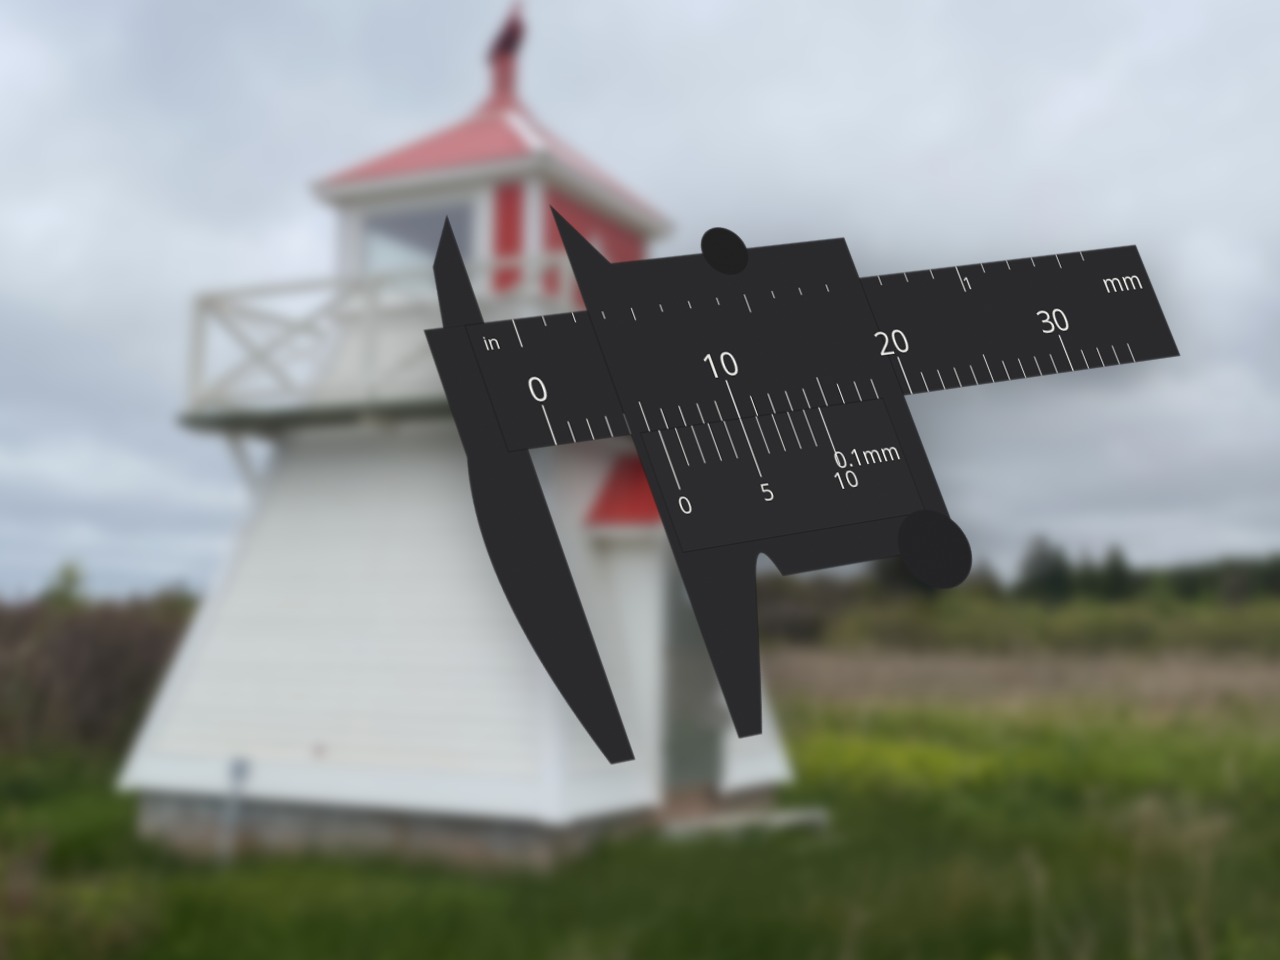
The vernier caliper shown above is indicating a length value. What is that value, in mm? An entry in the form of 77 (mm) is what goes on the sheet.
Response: 5.5 (mm)
